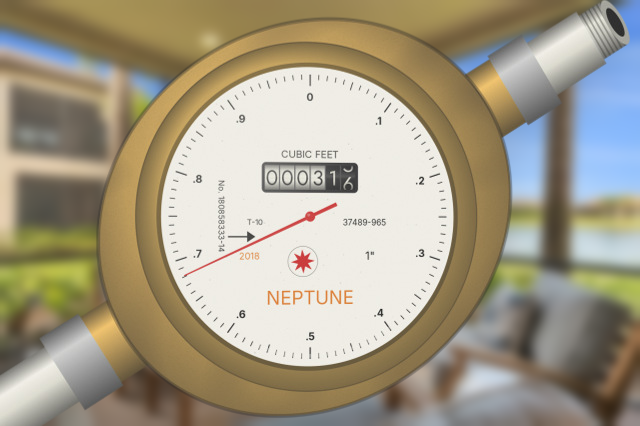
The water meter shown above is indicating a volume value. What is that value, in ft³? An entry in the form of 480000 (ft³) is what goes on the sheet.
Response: 315.68 (ft³)
